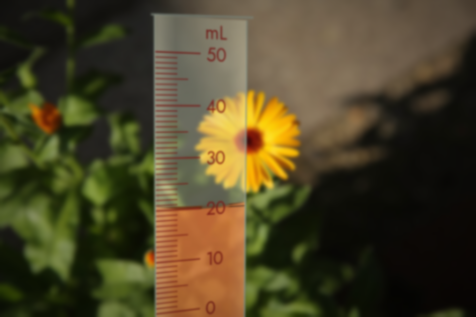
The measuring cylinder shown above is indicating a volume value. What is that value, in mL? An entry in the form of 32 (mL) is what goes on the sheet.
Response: 20 (mL)
